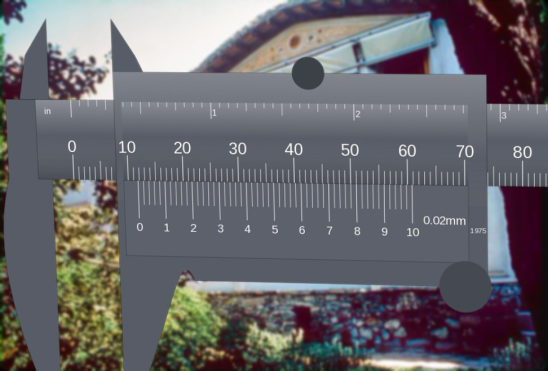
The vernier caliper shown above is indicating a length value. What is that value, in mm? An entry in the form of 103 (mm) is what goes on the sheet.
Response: 11.8 (mm)
